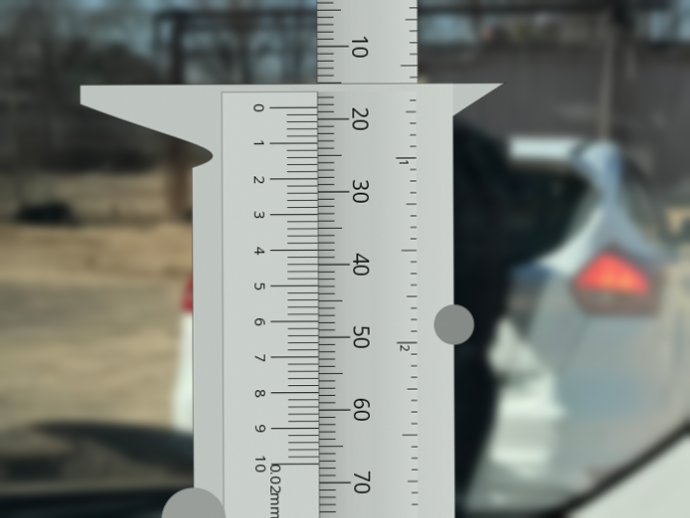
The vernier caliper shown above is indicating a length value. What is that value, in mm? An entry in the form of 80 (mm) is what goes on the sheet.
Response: 18.4 (mm)
